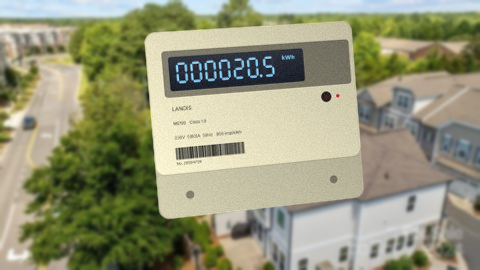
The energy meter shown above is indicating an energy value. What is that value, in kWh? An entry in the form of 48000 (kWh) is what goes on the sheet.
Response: 20.5 (kWh)
